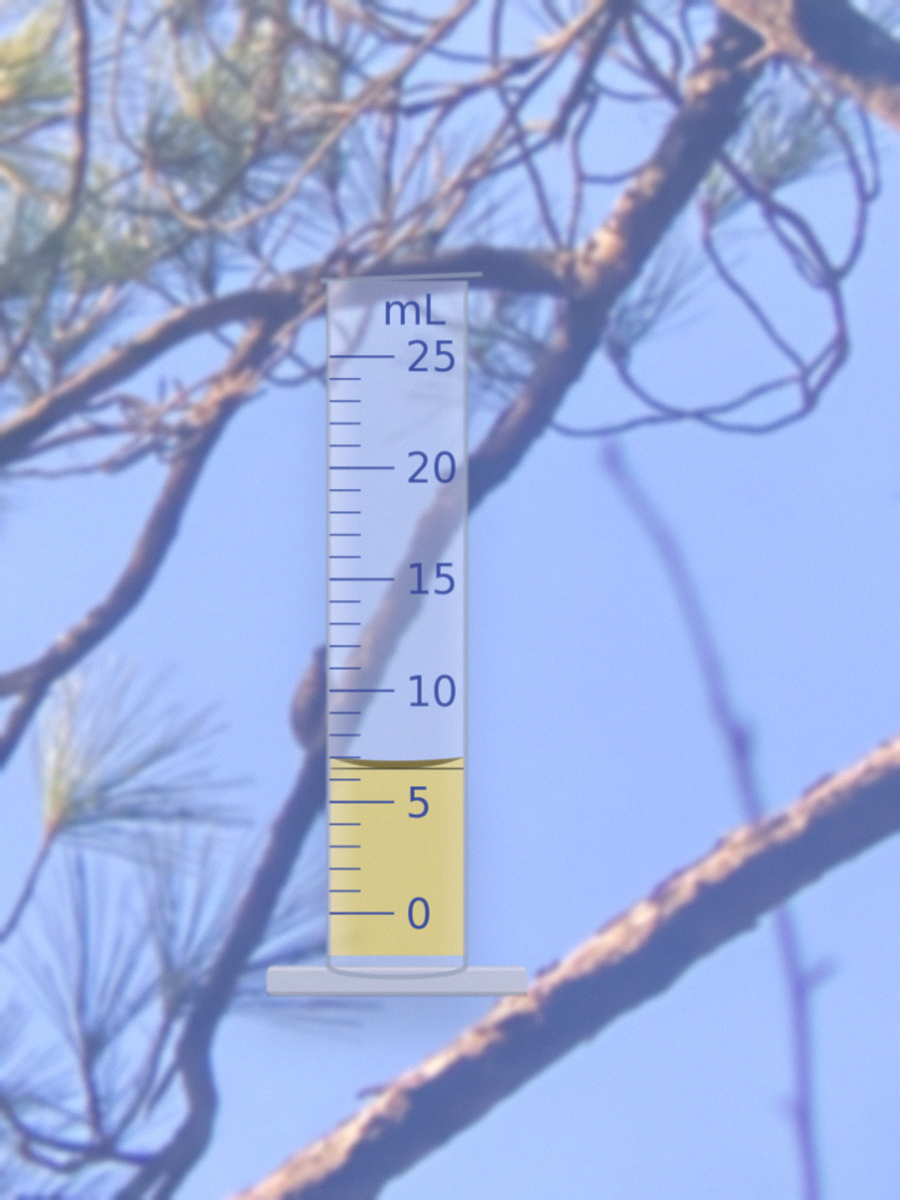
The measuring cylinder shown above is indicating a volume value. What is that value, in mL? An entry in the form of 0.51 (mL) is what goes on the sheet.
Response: 6.5 (mL)
